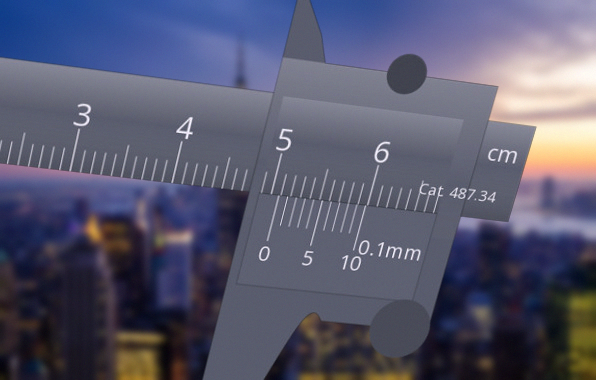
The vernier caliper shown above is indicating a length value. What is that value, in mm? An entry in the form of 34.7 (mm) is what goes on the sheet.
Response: 50.8 (mm)
